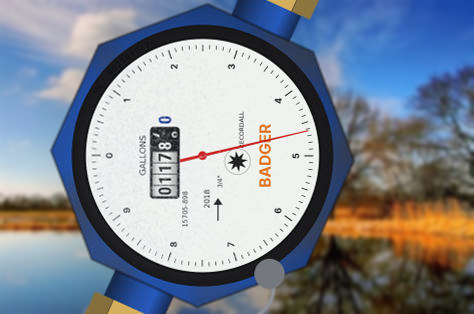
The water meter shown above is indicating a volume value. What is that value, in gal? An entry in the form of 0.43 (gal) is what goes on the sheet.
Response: 117874.6 (gal)
